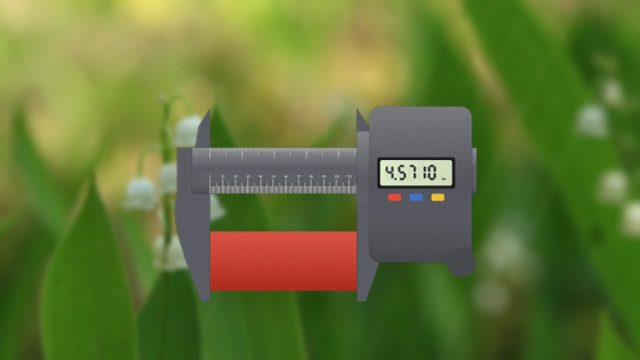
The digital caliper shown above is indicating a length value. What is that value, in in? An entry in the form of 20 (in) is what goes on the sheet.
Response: 4.5710 (in)
